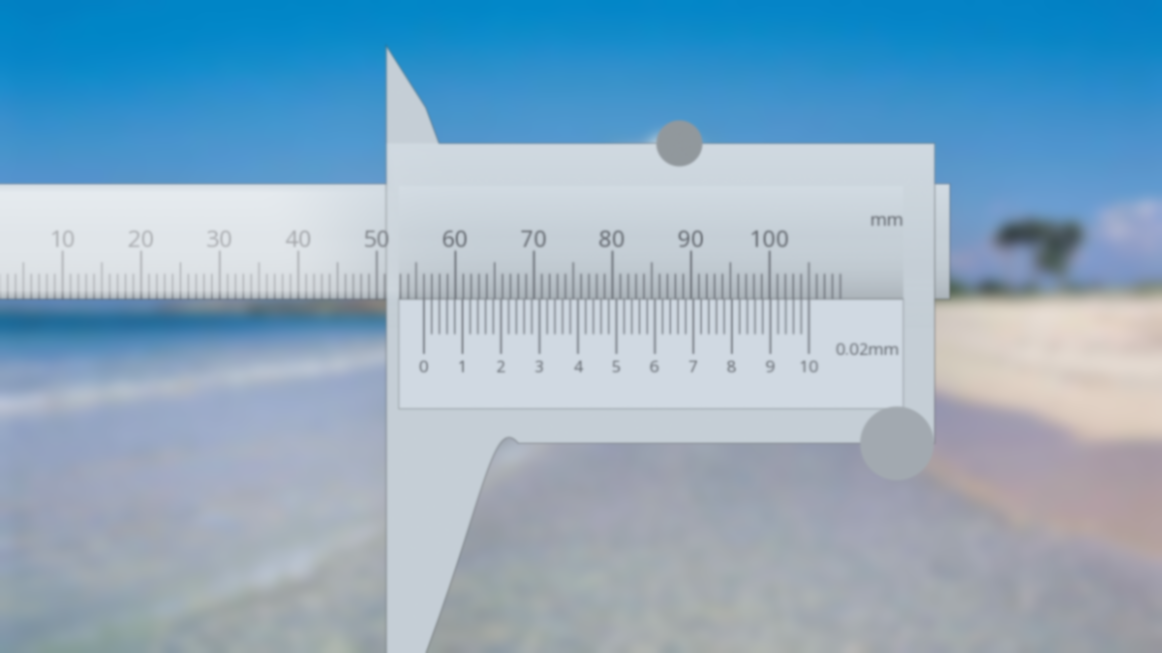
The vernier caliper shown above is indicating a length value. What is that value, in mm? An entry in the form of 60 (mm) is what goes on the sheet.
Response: 56.0 (mm)
